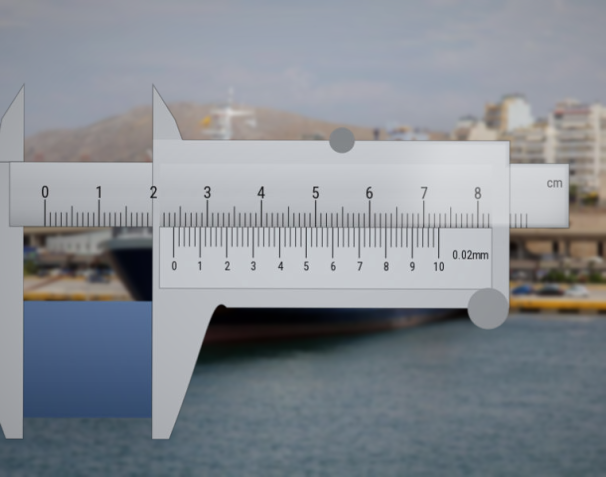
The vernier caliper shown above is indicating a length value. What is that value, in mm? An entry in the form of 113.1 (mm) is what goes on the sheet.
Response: 23.8 (mm)
